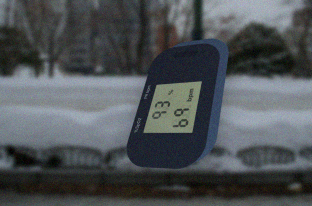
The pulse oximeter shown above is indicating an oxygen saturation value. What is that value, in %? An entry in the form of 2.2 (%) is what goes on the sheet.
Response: 93 (%)
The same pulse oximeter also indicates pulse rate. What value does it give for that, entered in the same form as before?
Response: 69 (bpm)
